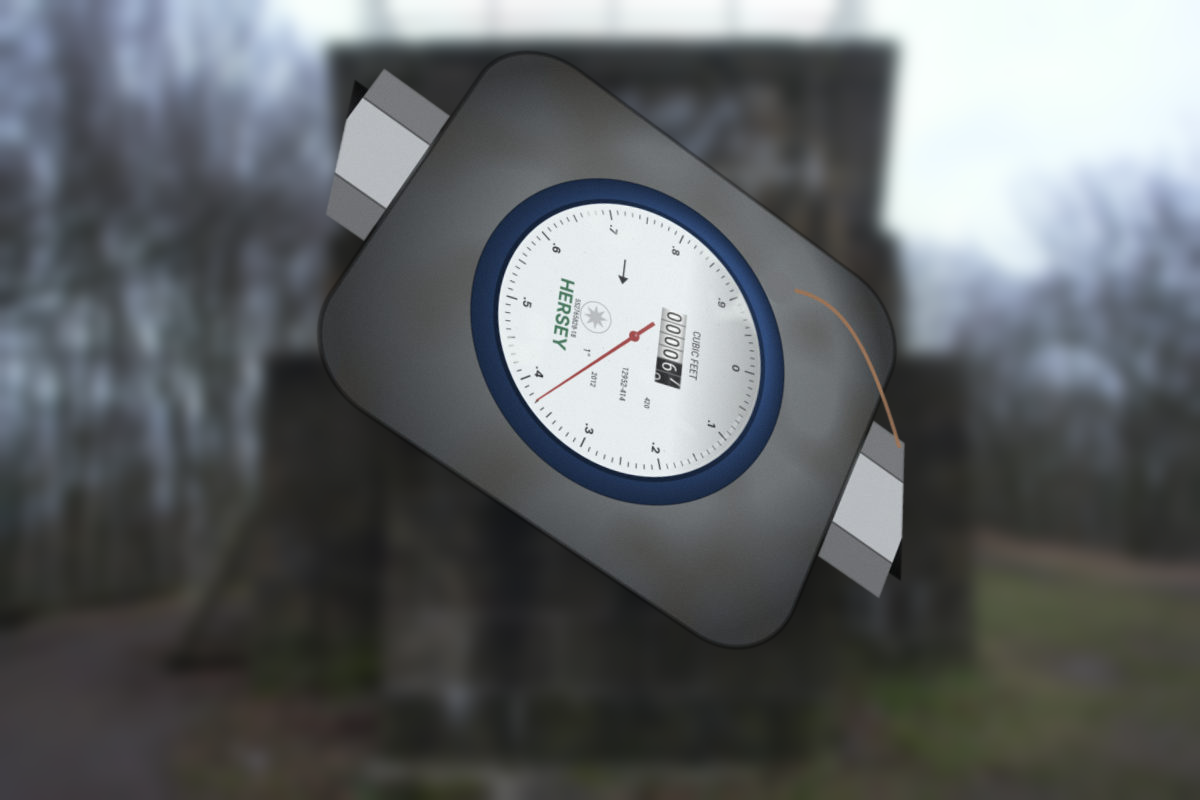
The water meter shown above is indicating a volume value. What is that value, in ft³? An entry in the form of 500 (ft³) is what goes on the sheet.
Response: 67.37 (ft³)
